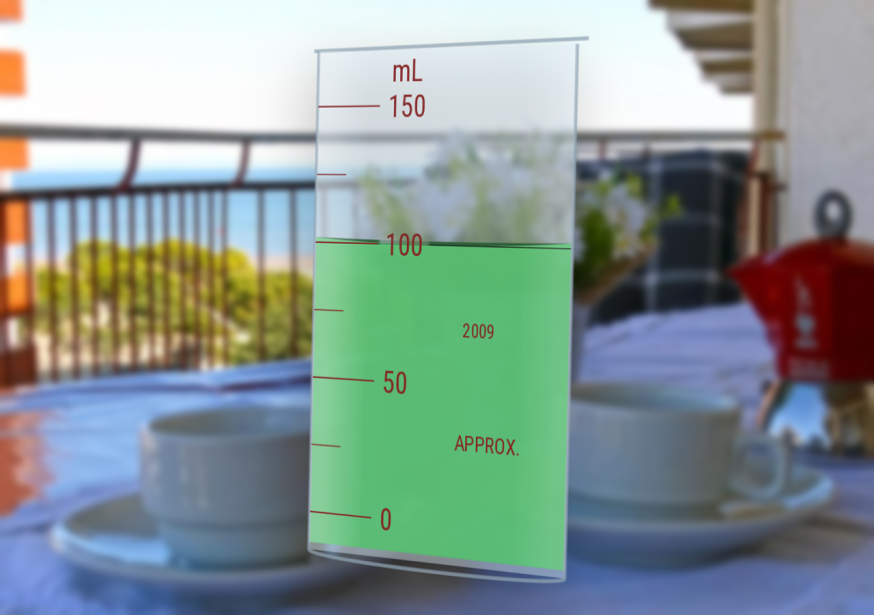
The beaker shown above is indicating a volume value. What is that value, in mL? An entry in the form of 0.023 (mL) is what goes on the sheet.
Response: 100 (mL)
